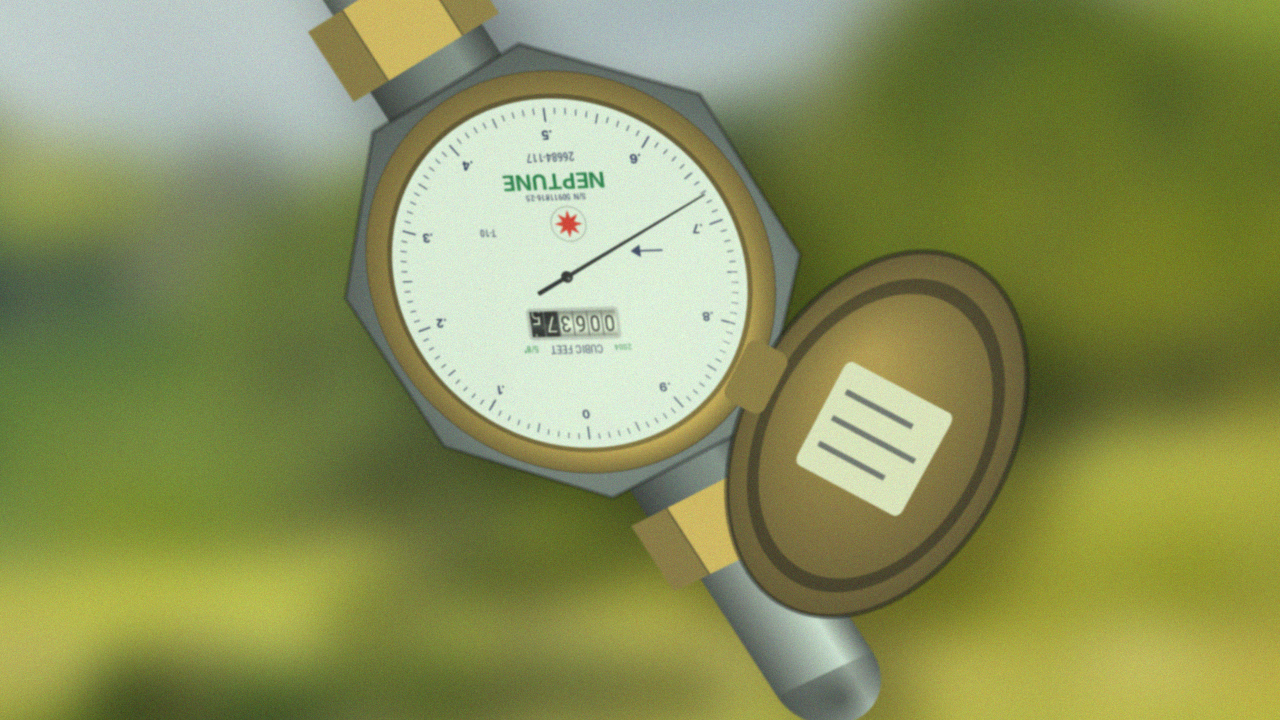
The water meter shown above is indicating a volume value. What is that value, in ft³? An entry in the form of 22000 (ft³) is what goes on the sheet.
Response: 6374.67 (ft³)
